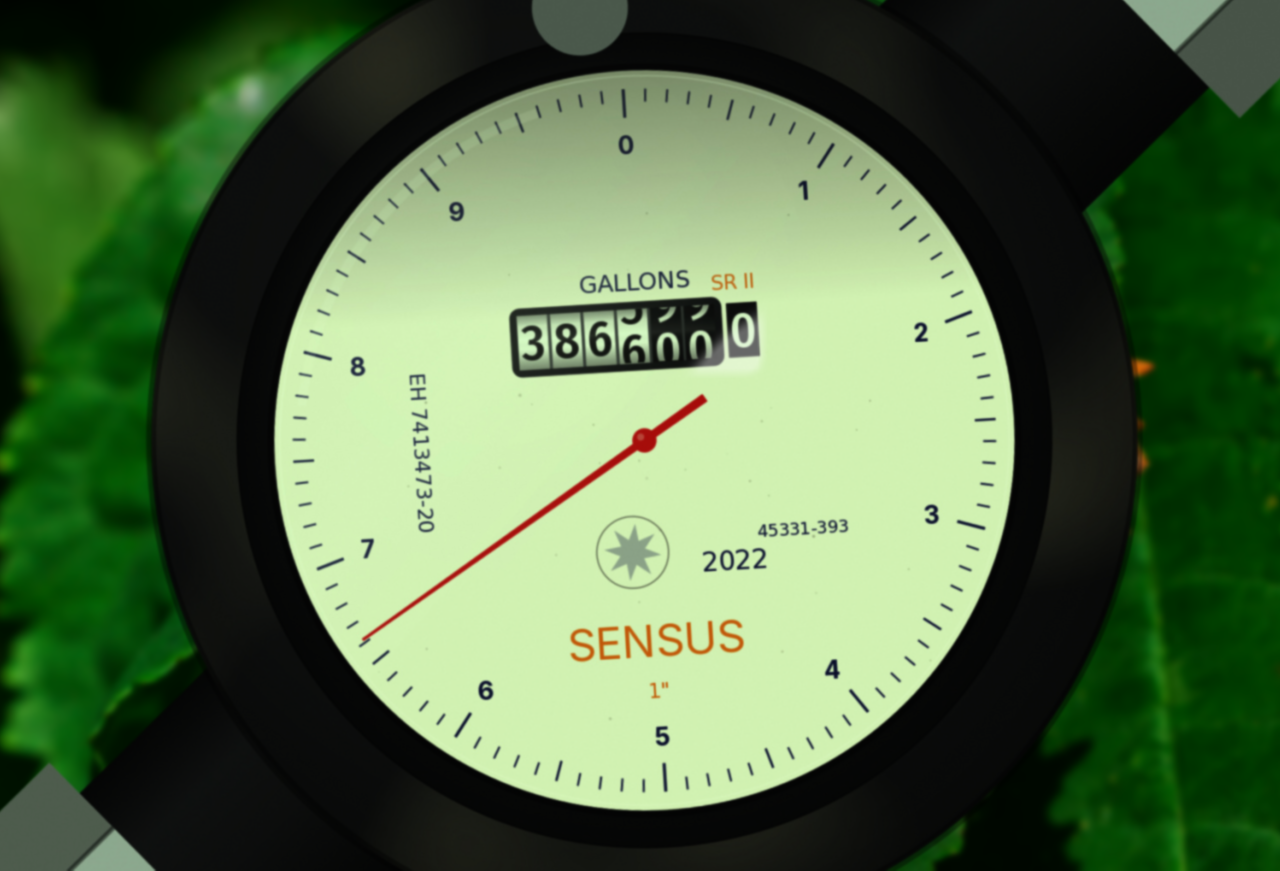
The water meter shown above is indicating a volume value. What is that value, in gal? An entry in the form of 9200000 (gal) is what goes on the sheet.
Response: 3865996.6 (gal)
